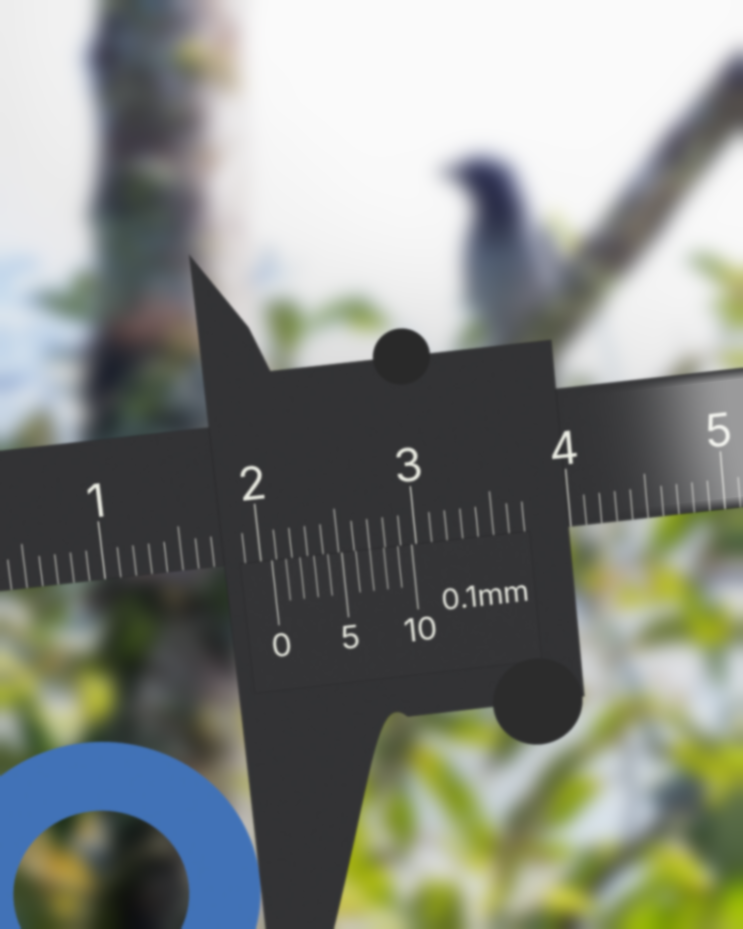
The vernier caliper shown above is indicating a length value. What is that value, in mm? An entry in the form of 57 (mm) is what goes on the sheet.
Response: 20.7 (mm)
